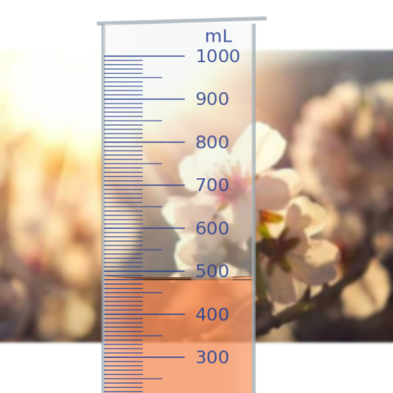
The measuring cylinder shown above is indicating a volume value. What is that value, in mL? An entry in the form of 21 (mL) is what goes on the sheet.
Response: 480 (mL)
